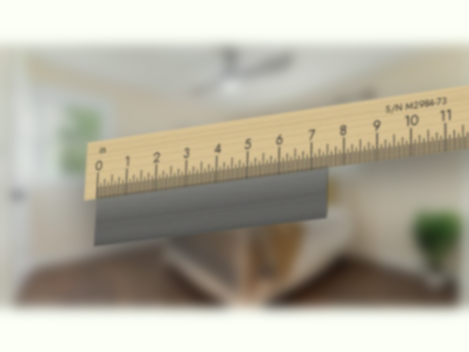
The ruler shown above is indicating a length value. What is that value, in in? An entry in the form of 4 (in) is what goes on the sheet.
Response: 7.5 (in)
